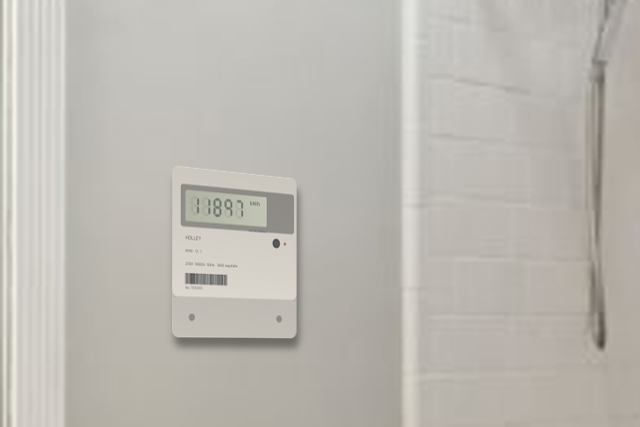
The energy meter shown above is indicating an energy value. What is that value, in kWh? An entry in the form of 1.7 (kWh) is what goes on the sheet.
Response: 11897 (kWh)
